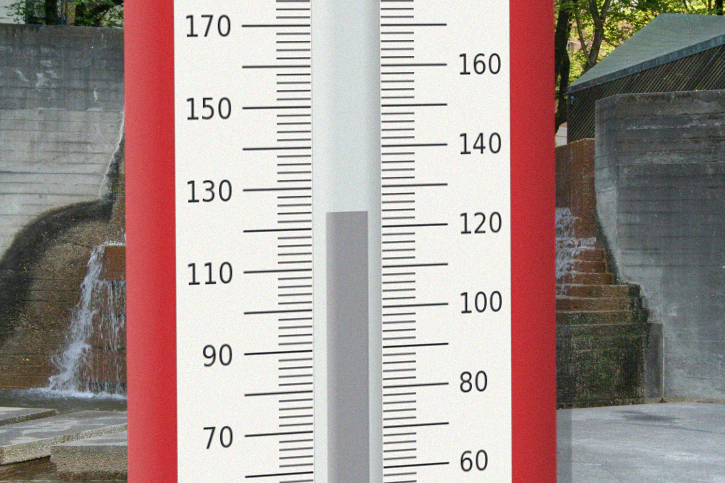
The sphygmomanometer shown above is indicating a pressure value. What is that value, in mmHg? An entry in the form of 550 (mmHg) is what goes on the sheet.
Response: 124 (mmHg)
